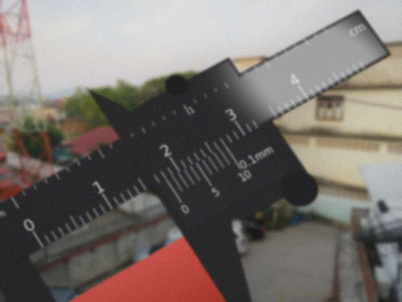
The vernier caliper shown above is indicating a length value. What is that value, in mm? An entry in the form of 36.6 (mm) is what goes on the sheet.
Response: 18.0 (mm)
